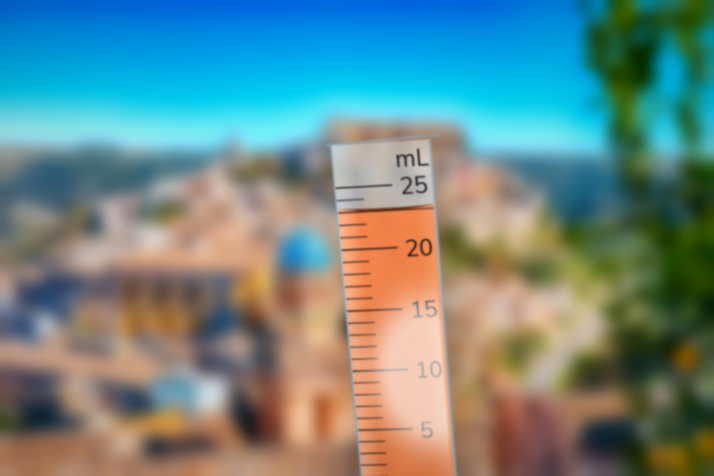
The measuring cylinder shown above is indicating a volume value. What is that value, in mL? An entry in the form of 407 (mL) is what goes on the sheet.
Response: 23 (mL)
